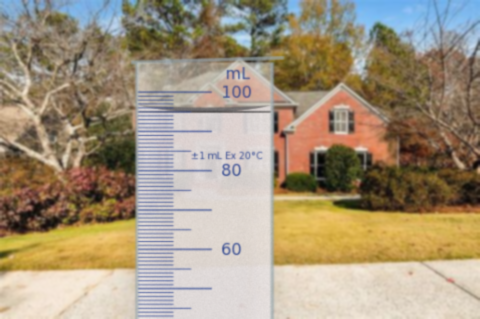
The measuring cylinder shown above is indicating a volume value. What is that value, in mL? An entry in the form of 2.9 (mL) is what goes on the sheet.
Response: 95 (mL)
